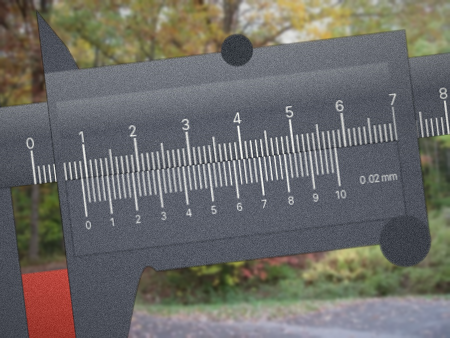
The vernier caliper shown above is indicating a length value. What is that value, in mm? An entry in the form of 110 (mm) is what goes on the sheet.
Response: 9.0 (mm)
